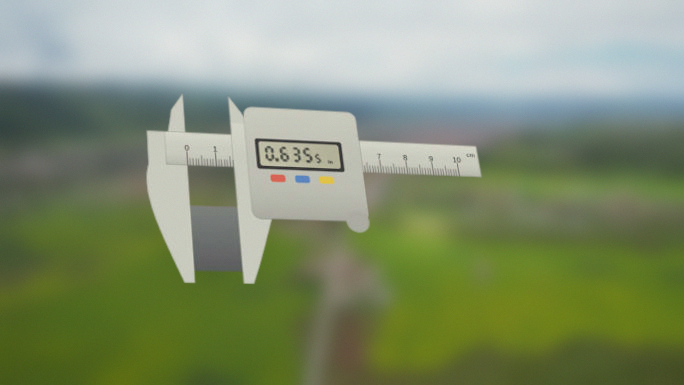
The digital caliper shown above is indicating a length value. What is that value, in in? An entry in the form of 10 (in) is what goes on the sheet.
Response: 0.6355 (in)
